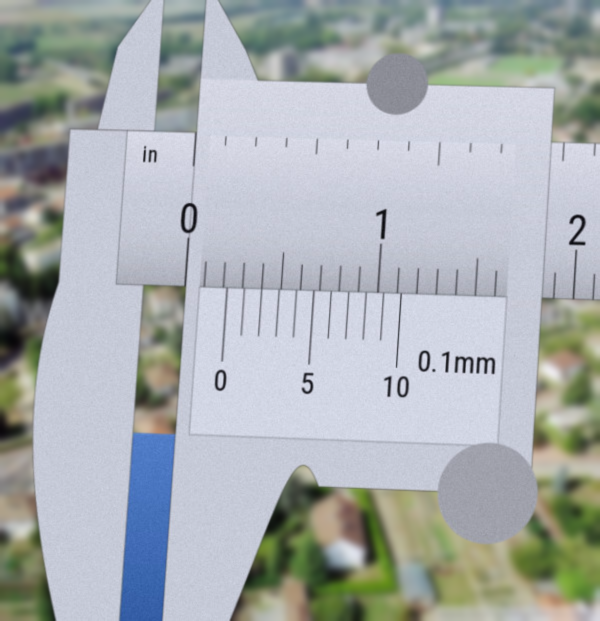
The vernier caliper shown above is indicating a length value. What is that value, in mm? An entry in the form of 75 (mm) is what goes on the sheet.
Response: 2.2 (mm)
